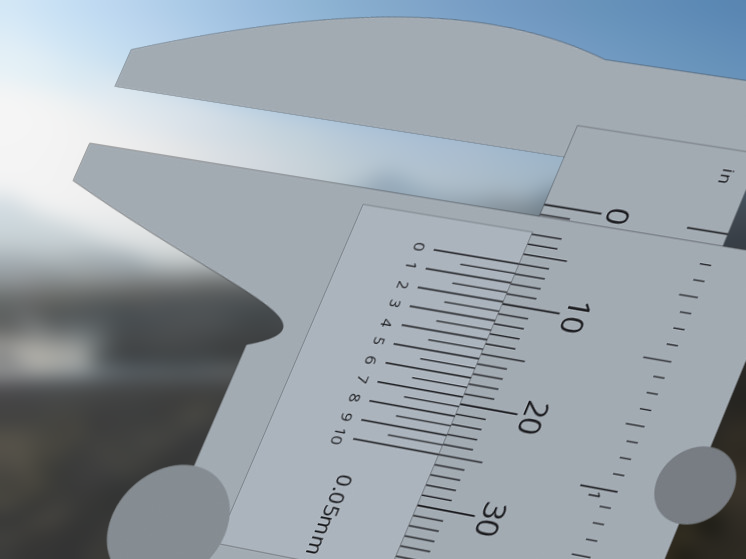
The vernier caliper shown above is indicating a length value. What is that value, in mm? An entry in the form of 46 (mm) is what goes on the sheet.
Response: 6.0 (mm)
